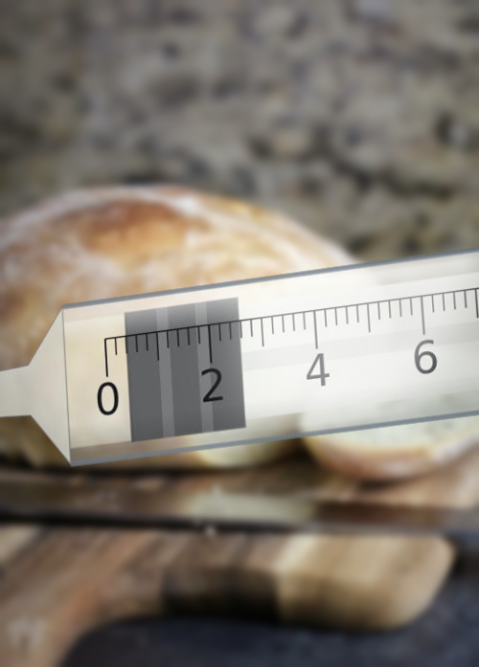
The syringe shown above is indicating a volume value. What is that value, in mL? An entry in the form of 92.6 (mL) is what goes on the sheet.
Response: 0.4 (mL)
